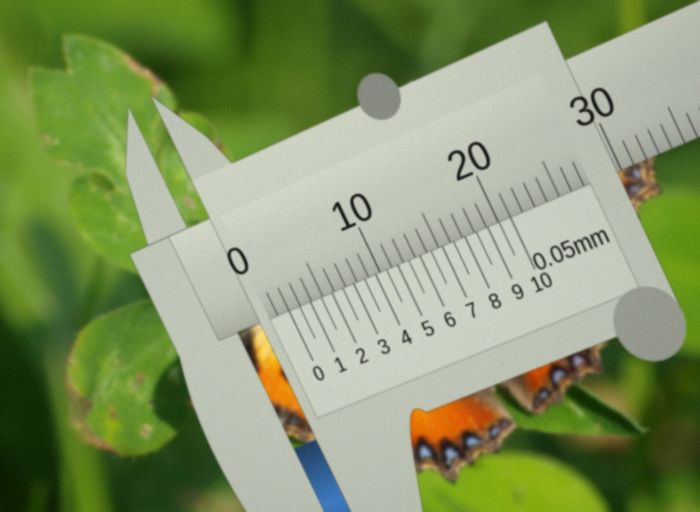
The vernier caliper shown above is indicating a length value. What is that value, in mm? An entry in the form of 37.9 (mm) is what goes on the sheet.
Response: 2.0 (mm)
